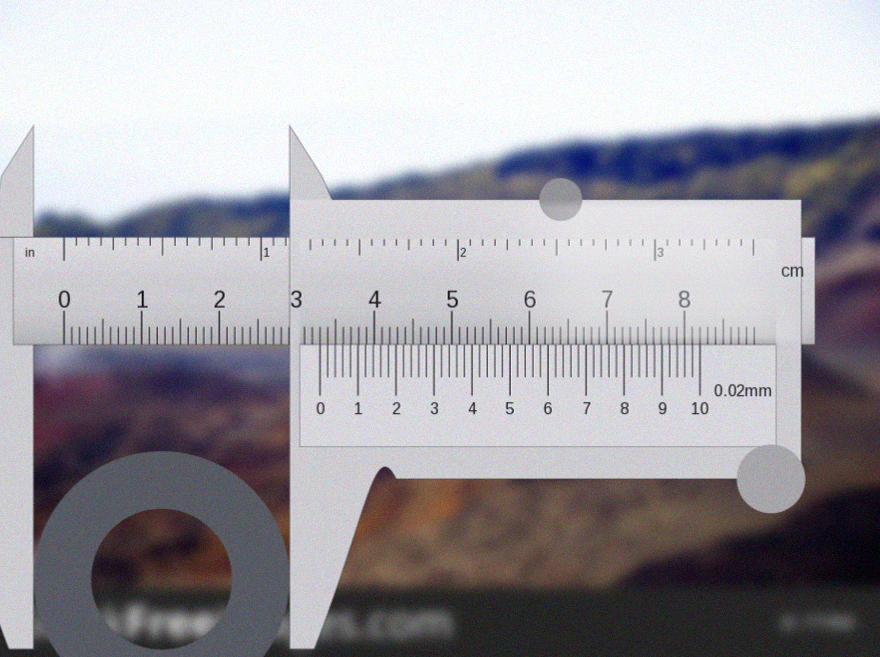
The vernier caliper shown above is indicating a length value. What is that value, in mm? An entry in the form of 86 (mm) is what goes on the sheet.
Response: 33.0 (mm)
